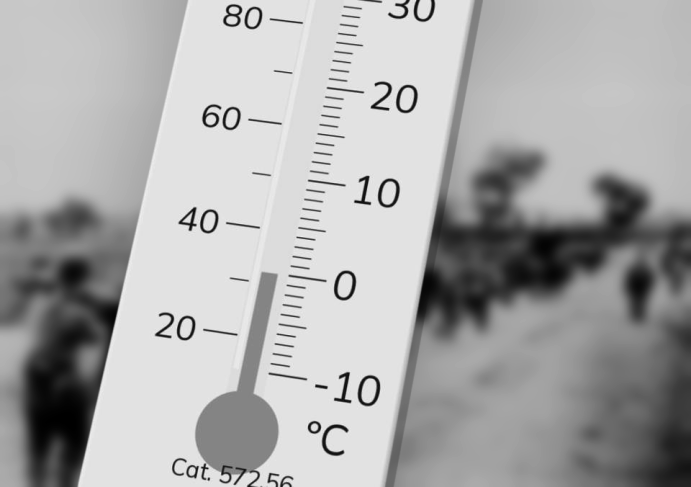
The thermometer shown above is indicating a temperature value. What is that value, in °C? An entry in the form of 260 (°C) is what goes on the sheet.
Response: 0 (°C)
